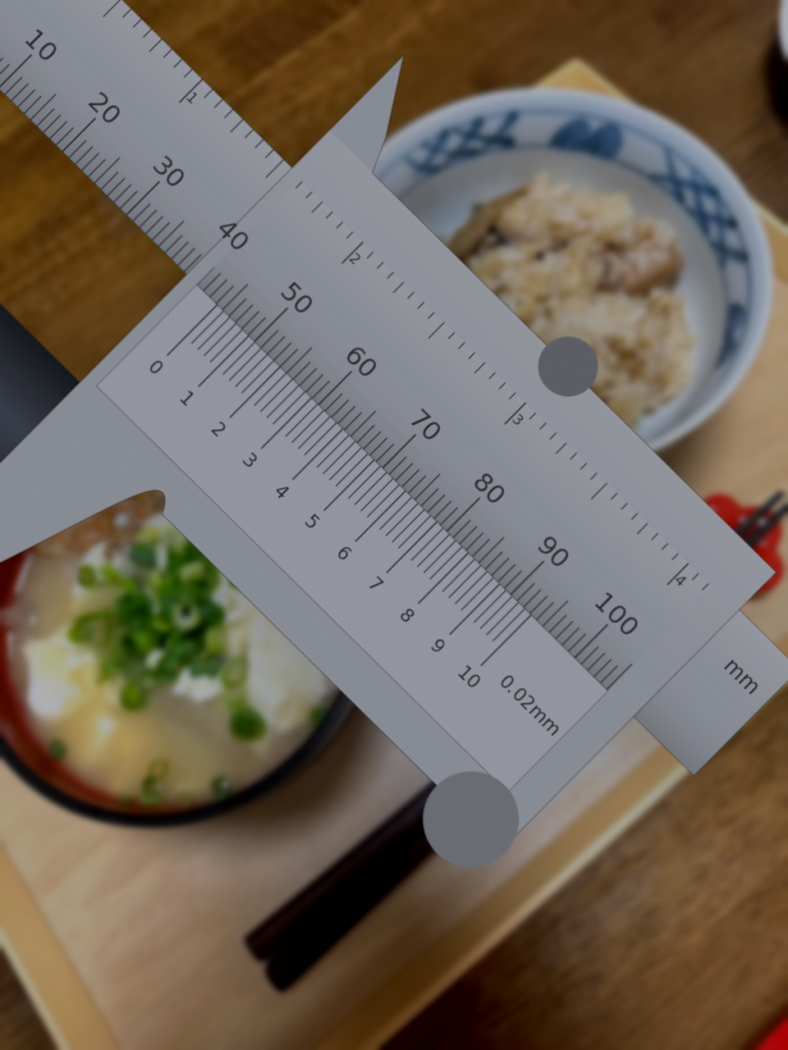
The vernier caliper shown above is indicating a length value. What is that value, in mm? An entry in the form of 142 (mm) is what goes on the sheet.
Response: 44.2 (mm)
